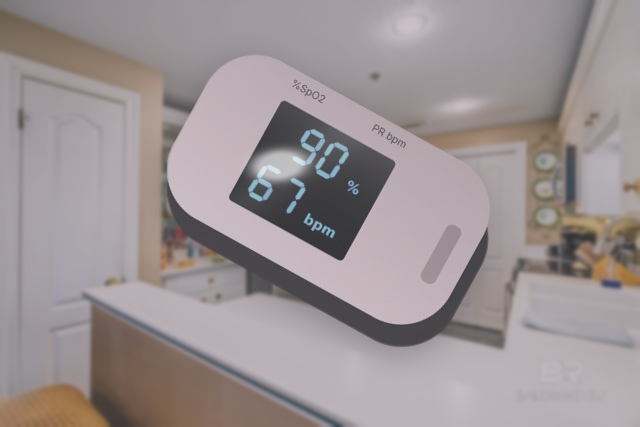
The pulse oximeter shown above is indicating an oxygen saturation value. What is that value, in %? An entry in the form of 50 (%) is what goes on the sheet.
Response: 90 (%)
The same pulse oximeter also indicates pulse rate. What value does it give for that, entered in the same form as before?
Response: 67 (bpm)
